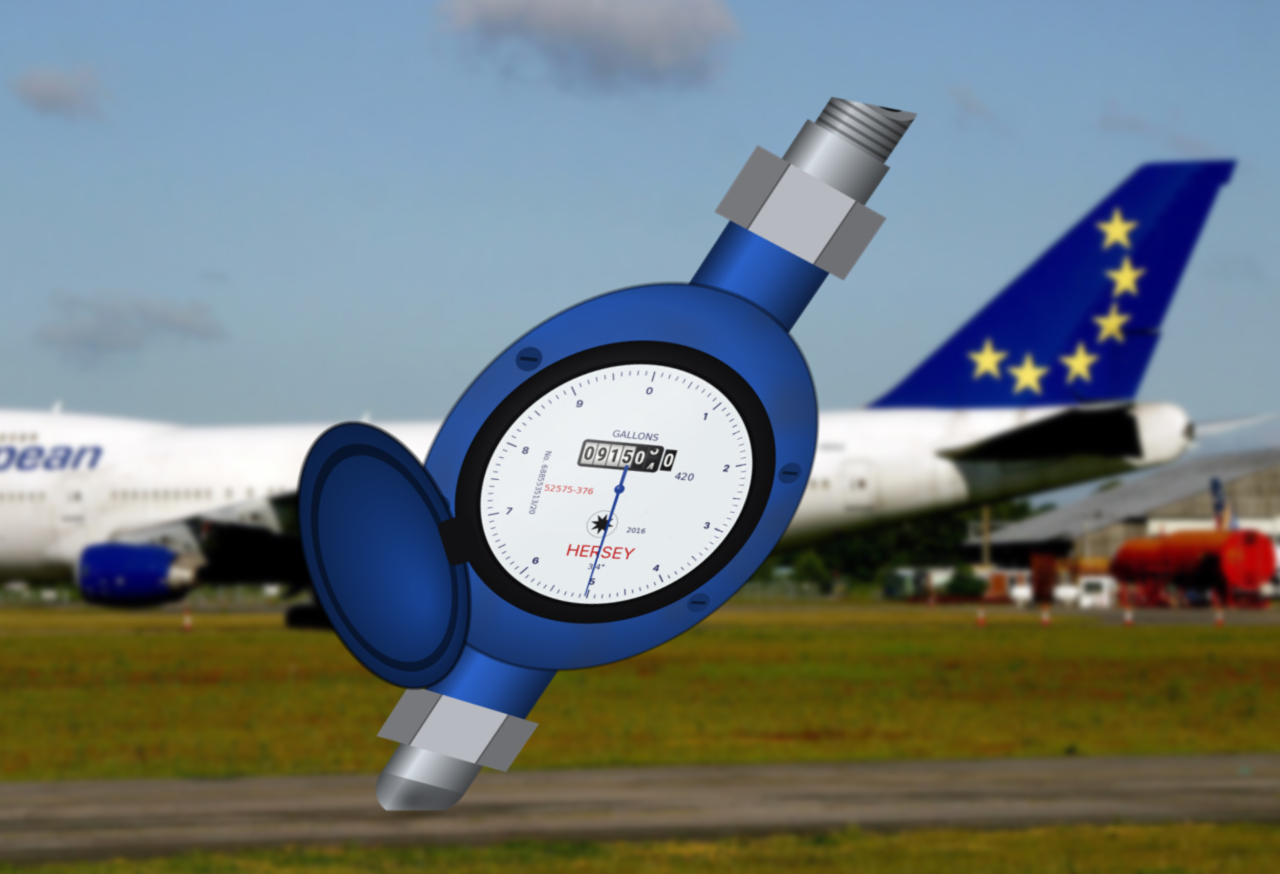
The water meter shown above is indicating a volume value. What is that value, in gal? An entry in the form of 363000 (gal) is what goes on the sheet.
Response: 915035.0 (gal)
